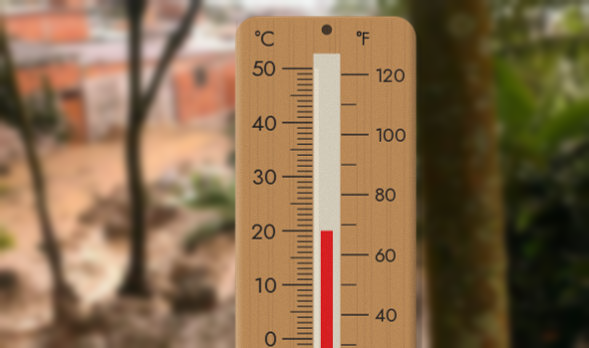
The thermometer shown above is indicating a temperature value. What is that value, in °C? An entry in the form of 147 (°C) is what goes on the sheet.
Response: 20 (°C)
